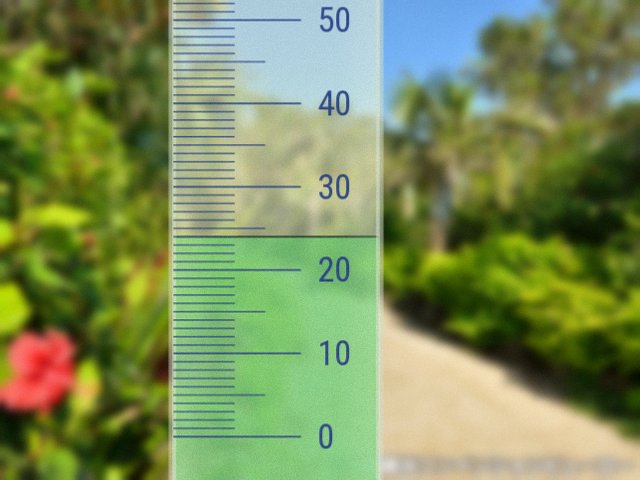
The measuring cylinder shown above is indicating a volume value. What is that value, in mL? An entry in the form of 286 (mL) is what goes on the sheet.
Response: 24 (mL)
